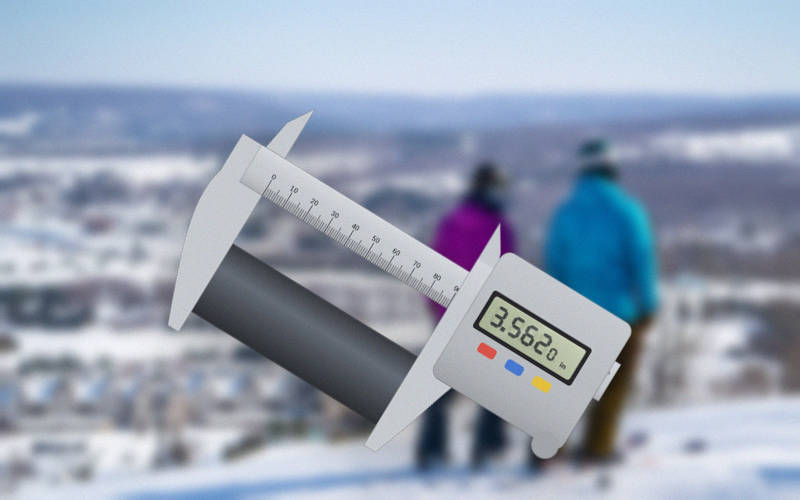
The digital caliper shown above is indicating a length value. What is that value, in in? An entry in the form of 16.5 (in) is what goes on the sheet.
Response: 3.5620 (in)
